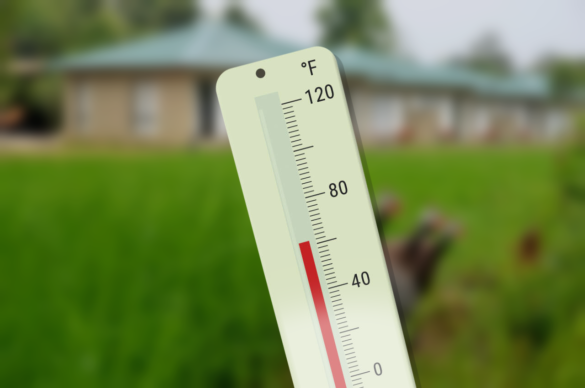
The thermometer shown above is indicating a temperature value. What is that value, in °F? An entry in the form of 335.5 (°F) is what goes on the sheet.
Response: 62 (°F)
